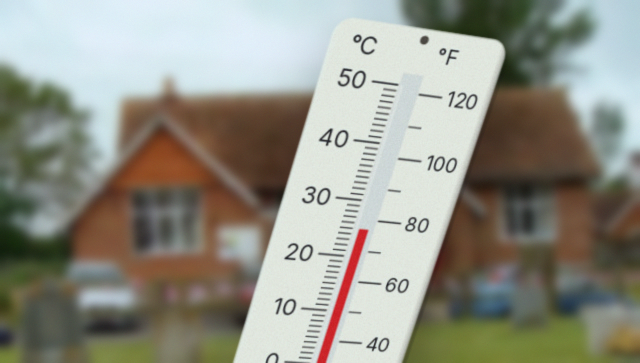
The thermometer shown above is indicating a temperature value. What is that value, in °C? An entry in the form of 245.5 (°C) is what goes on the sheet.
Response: 25 (°C)
